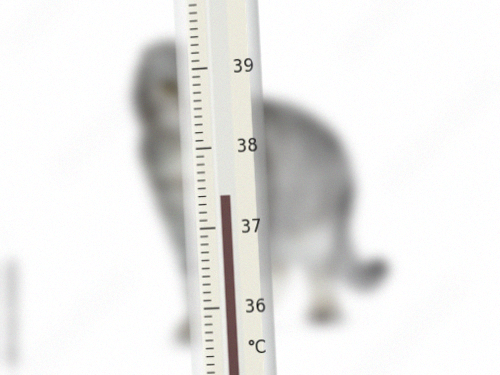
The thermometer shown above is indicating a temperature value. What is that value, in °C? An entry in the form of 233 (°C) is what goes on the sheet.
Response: 37.4 (°C)
